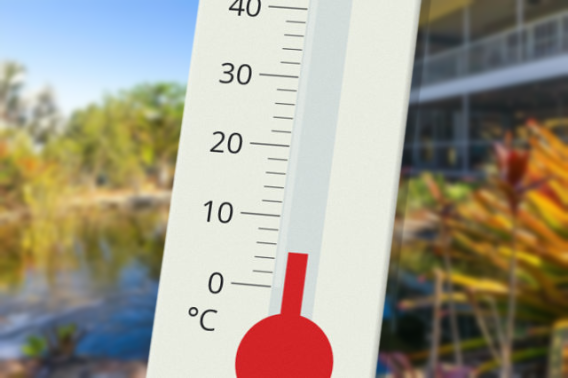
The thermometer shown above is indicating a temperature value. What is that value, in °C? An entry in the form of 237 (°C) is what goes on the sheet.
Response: 5 (°C)
